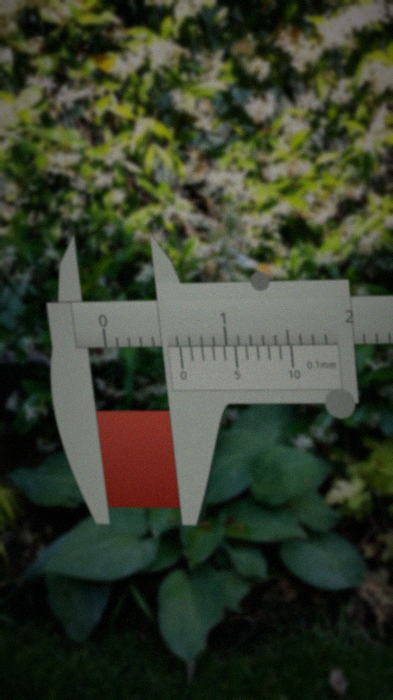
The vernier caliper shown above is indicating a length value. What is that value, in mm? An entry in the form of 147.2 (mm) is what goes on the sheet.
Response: 6.2 (mm)
